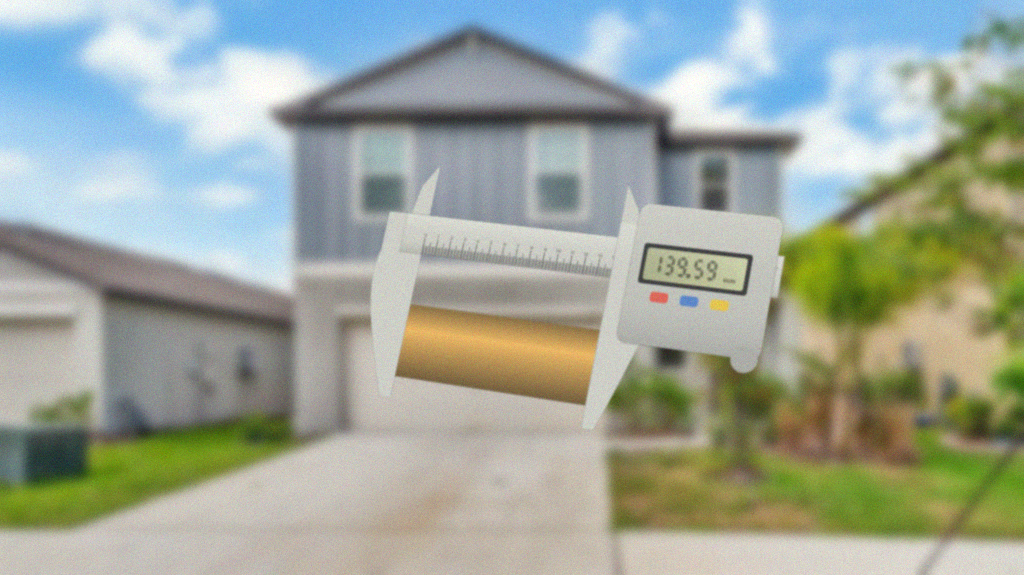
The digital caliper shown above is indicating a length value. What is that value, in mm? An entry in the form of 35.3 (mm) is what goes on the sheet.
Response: 139.59 (mm)
